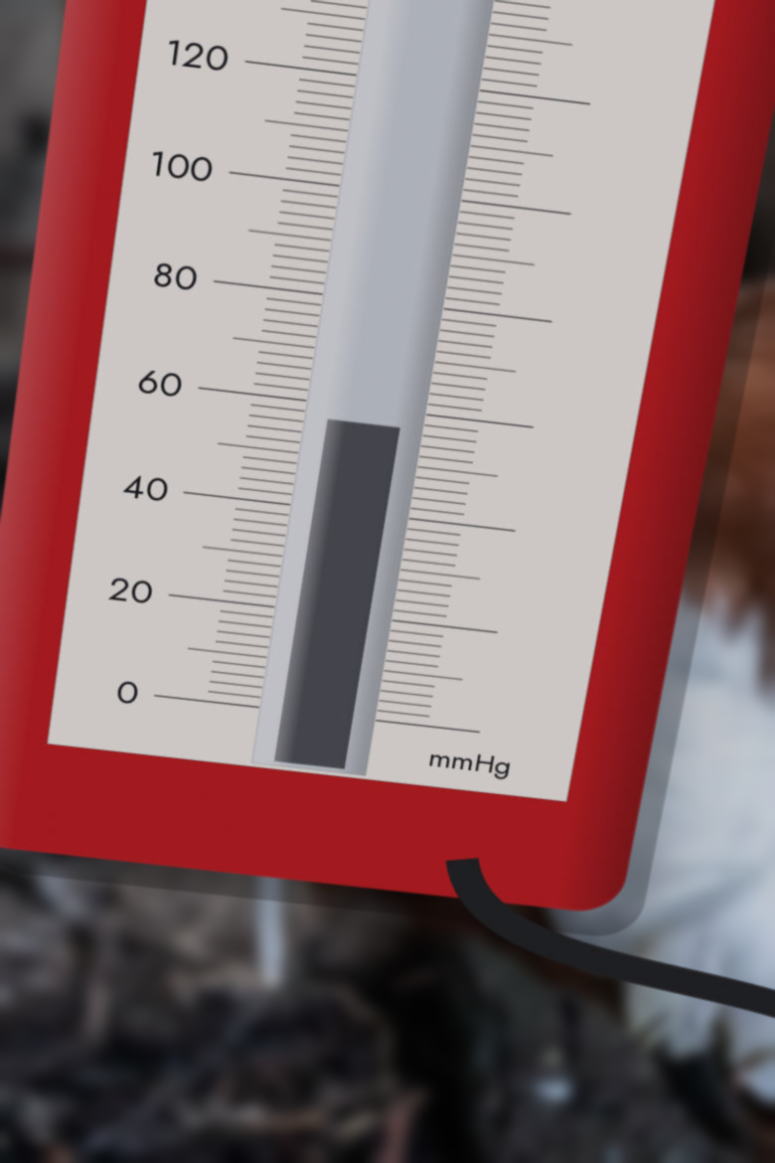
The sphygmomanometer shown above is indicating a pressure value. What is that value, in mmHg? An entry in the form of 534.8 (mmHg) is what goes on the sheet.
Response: 57 (mmHg)
